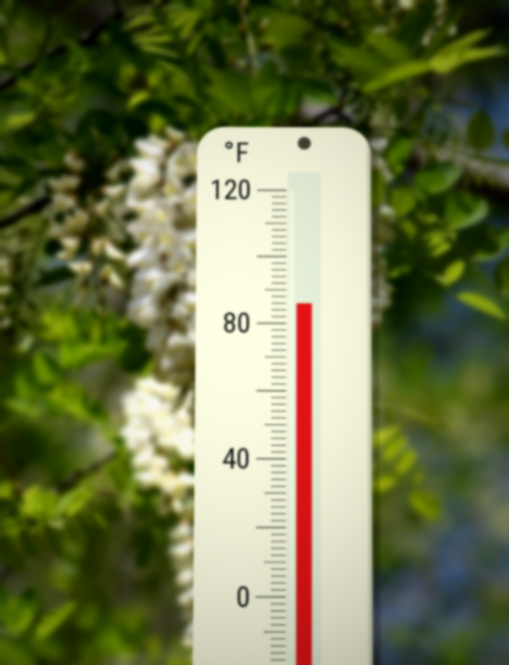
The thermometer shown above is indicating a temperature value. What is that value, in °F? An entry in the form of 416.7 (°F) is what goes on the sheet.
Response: 86 (°F)
